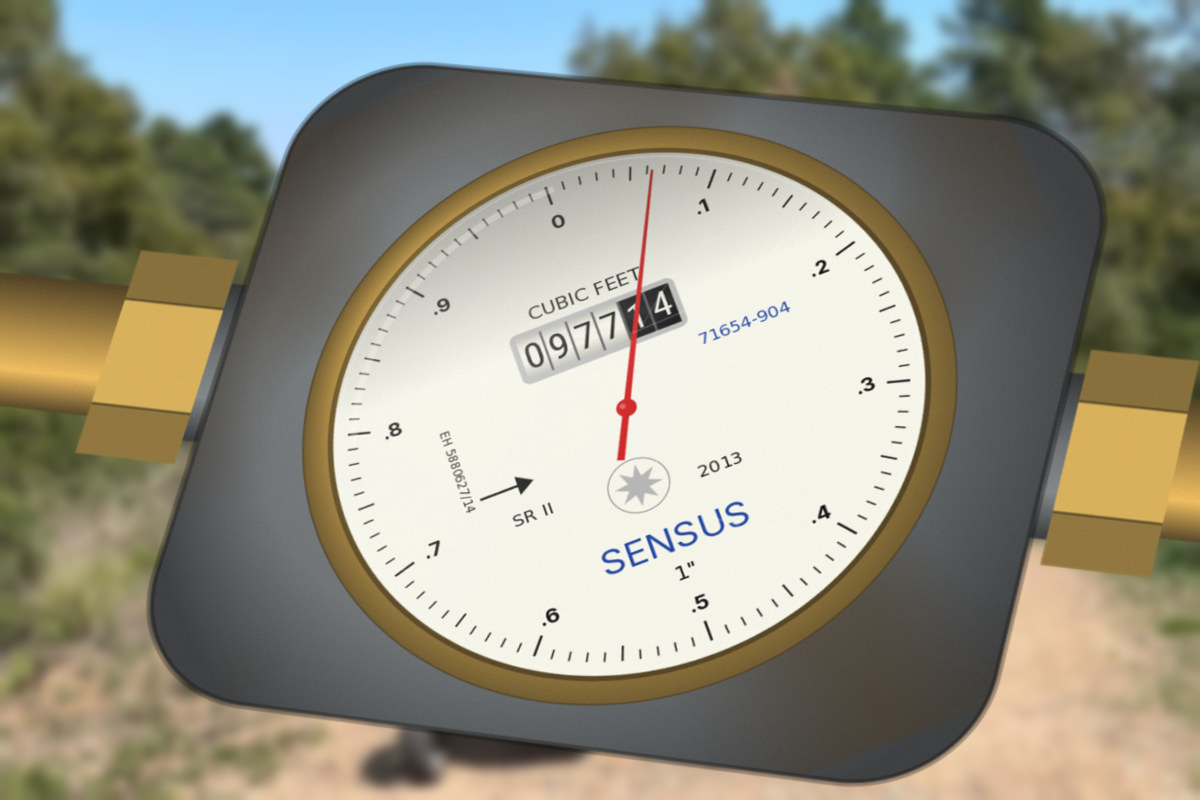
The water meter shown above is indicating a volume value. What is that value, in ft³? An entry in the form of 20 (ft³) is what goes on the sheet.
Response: 97714.06 (ft³)
